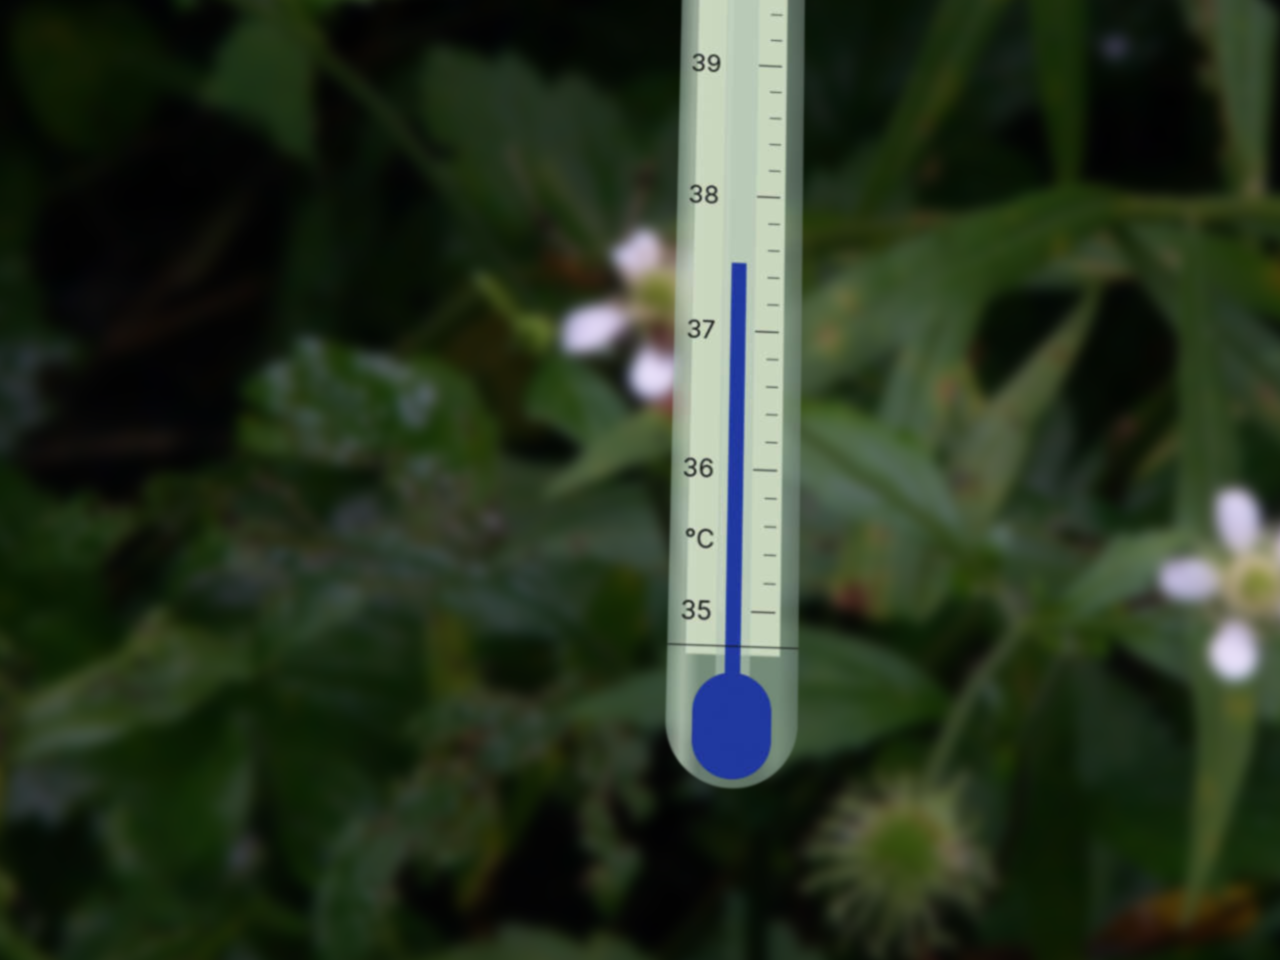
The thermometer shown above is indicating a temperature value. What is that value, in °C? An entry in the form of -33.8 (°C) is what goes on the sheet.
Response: 37.5 (°C)
